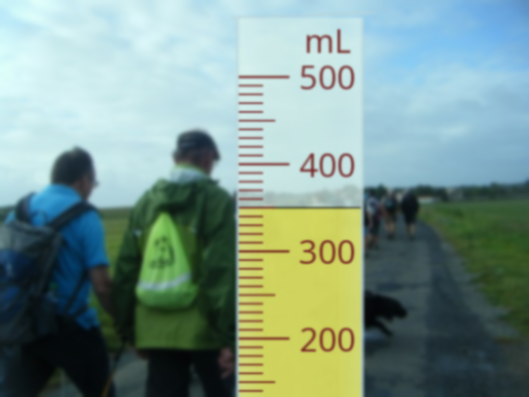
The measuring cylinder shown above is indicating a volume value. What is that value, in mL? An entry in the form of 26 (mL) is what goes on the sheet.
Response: 350 (mL)
